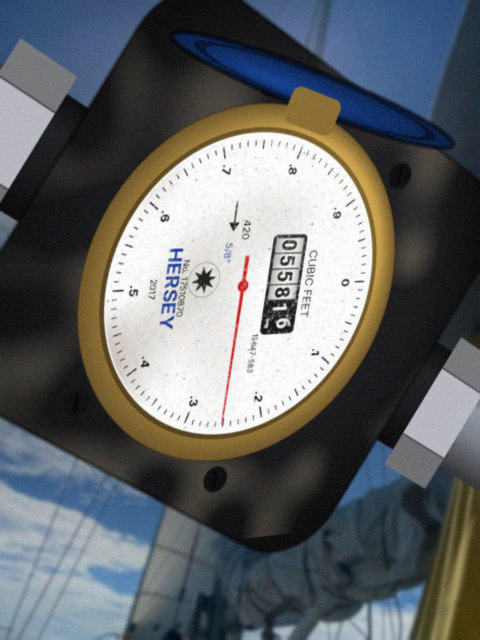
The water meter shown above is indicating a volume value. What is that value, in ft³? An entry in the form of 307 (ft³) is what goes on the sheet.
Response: 55816.25 (ft³)
